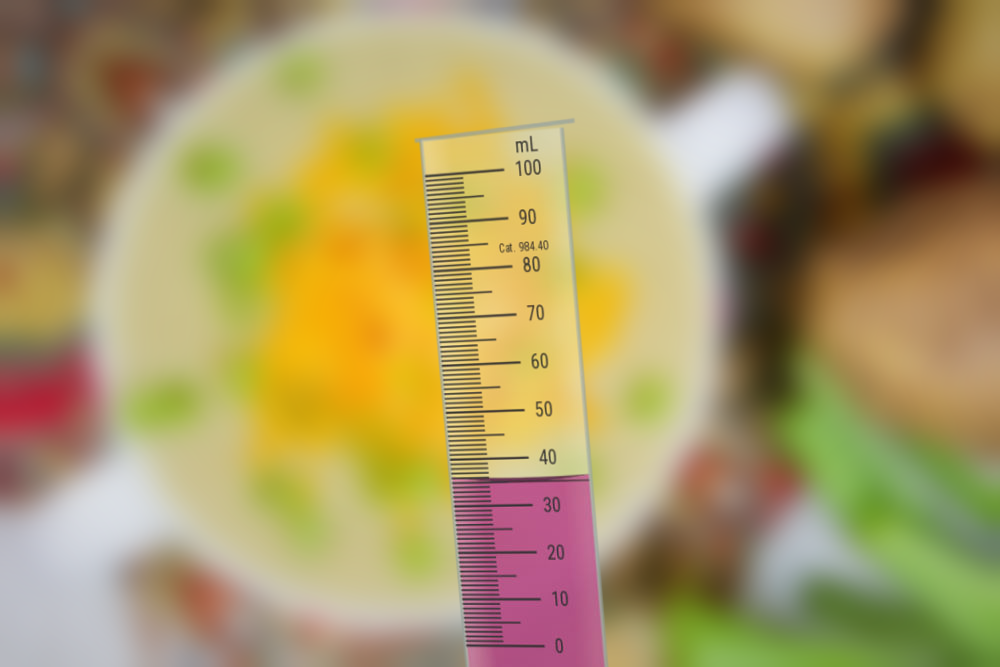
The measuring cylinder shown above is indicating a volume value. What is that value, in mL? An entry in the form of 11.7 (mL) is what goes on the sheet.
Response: 35 (mL)
